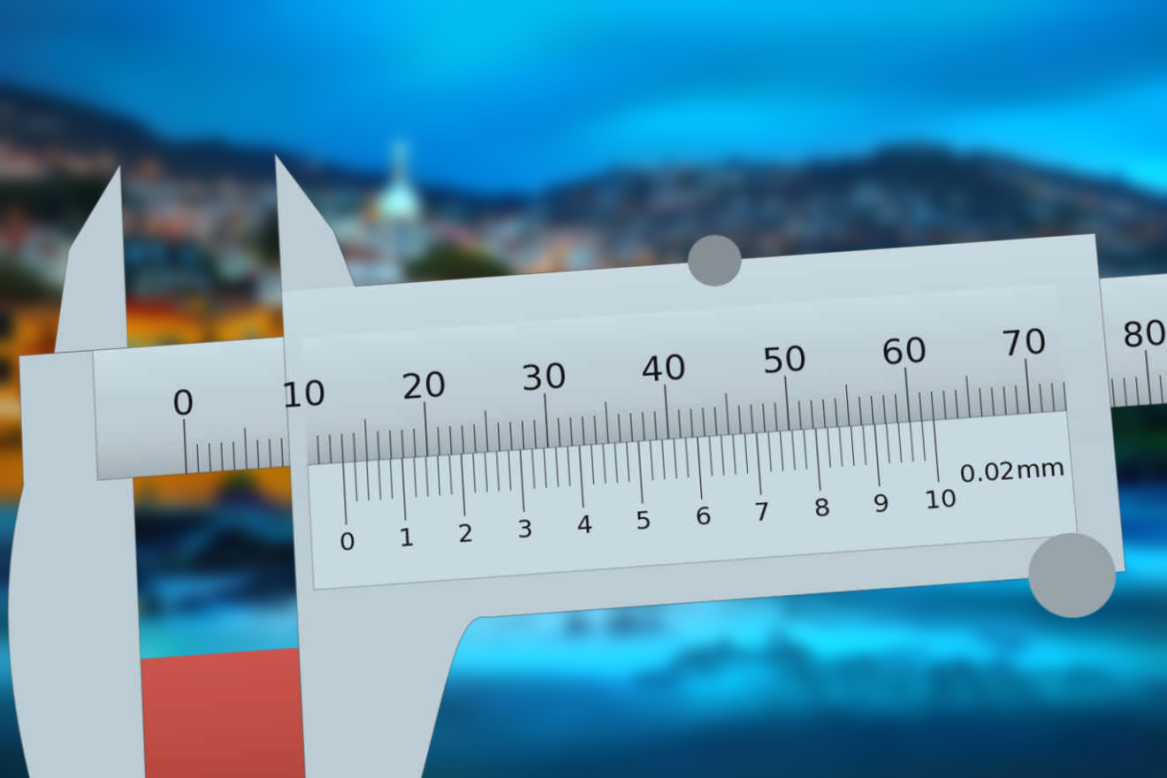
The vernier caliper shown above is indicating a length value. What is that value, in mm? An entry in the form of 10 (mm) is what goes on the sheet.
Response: 13.0 (mm)
